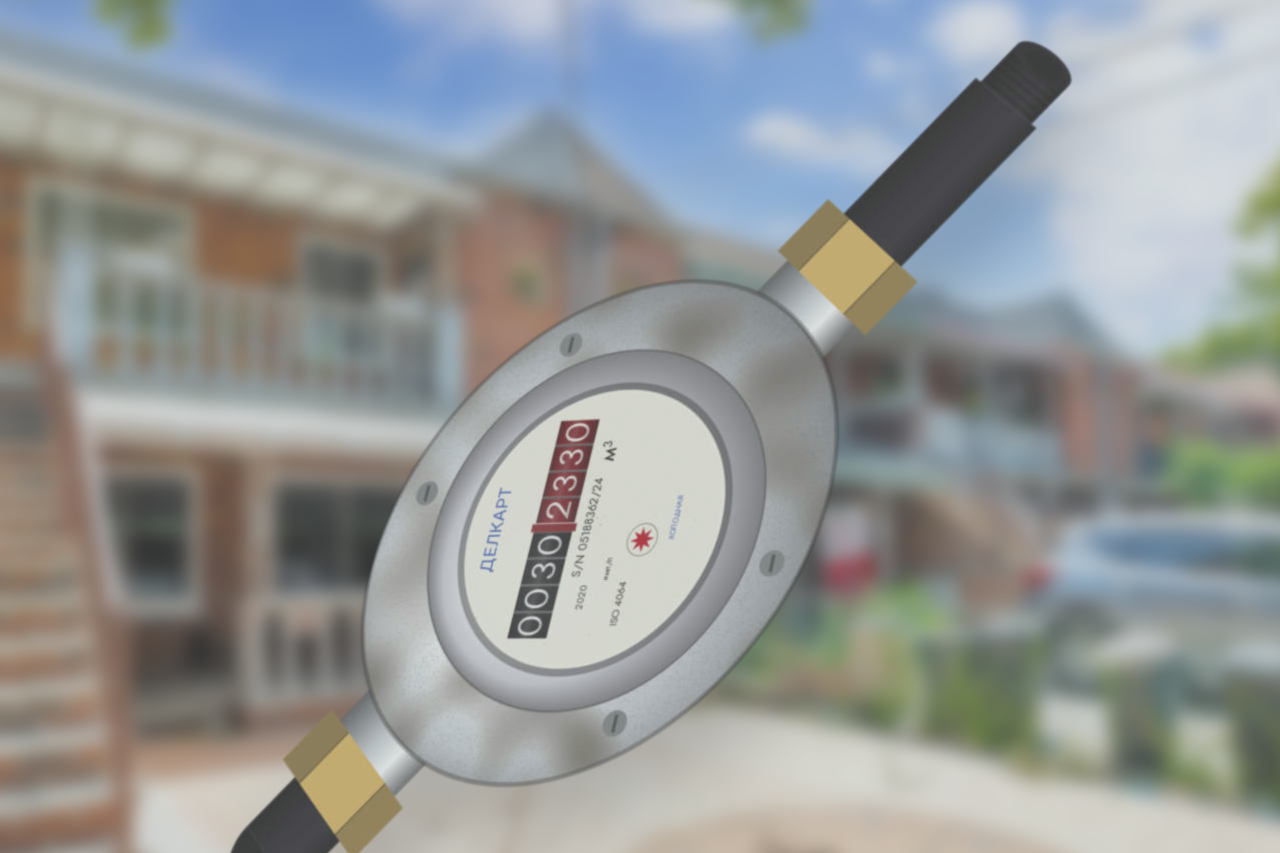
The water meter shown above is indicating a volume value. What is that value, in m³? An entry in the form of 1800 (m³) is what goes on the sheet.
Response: 30.2330 (m³)
